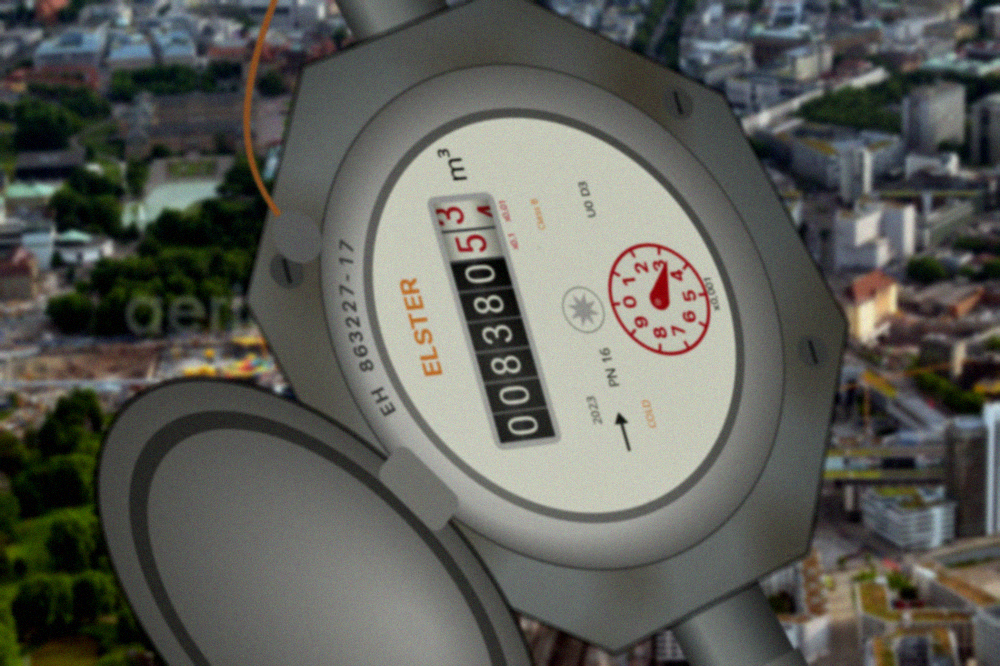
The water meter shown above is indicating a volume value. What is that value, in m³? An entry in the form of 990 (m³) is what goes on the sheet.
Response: 8380.533 (m³)
